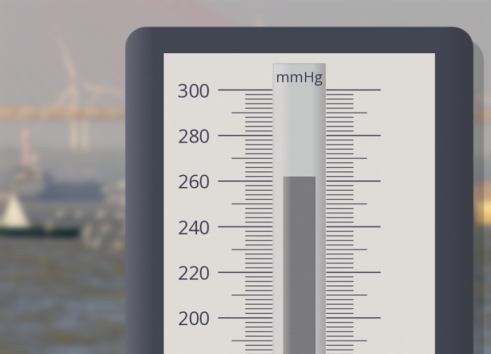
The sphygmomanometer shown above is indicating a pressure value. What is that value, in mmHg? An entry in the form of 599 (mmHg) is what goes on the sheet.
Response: 262 (mmHg)
